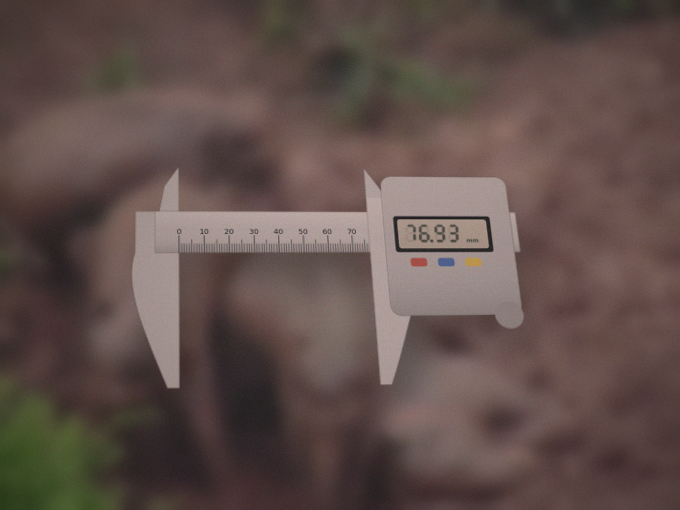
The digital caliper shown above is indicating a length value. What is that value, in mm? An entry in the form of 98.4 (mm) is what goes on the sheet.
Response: 76.93 (mm)
